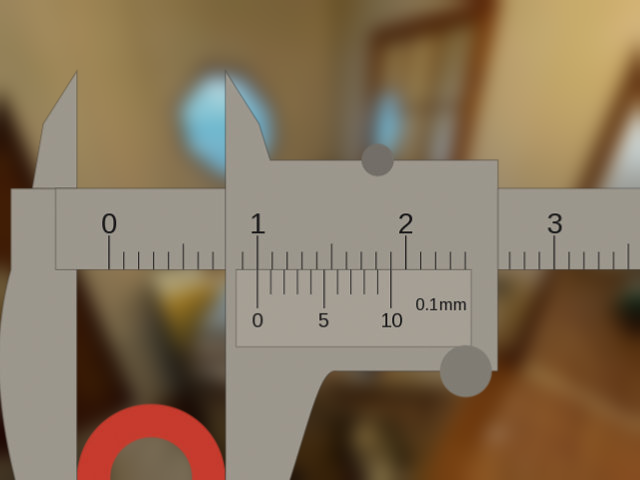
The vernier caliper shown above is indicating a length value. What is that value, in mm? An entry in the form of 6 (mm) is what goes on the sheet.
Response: 10.0 (mm)
